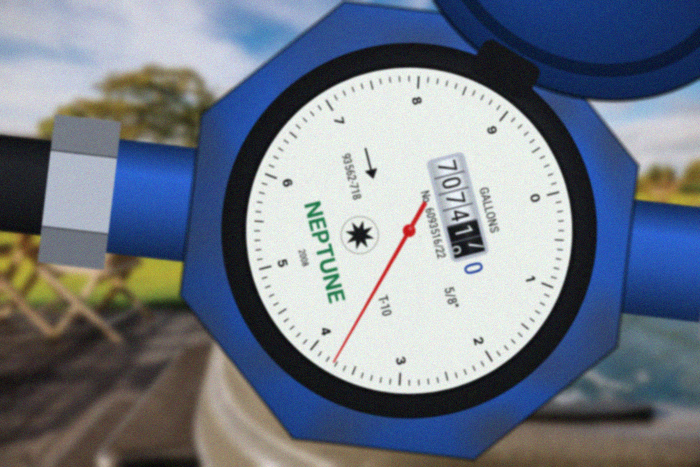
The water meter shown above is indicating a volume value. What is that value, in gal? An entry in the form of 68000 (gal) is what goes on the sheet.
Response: 7074173.7 (gal)
